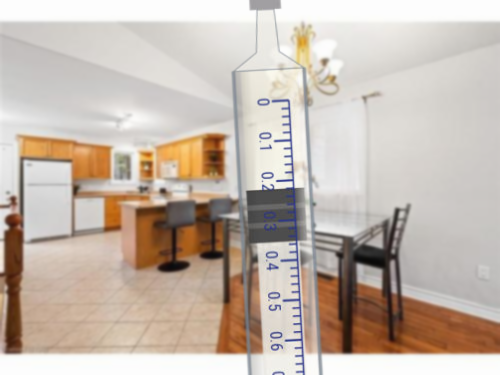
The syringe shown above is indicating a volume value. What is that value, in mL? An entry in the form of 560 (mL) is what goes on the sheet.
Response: 0.22 (mL)
